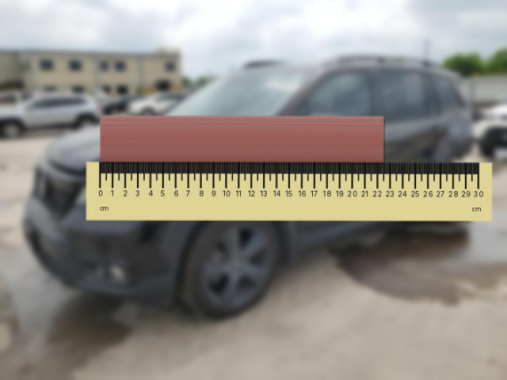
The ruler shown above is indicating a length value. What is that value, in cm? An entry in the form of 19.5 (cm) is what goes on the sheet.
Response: 22.5 (cm)
